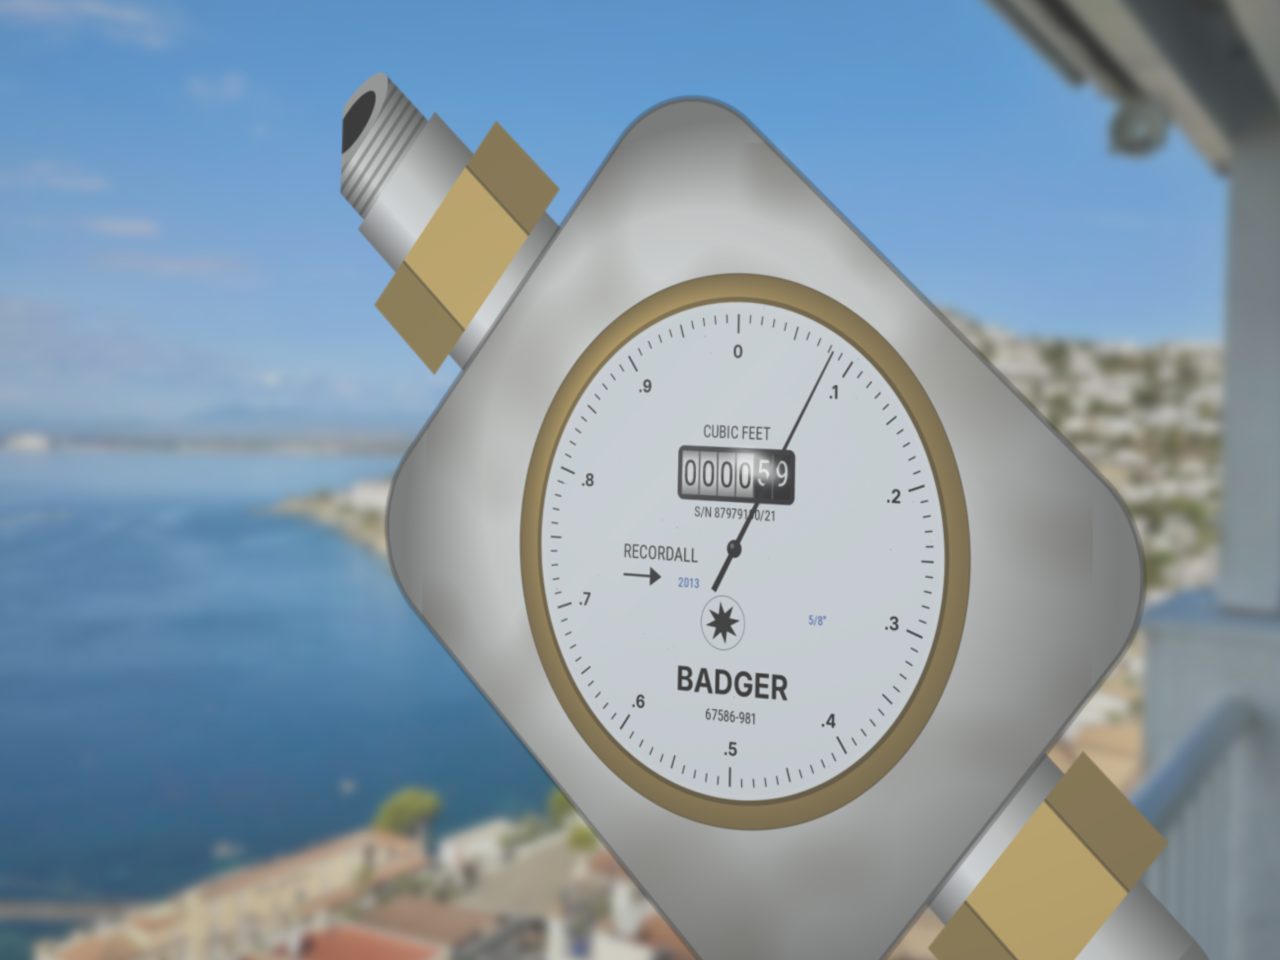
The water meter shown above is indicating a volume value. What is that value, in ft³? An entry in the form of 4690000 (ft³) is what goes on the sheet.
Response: 59.08 (ft³)
